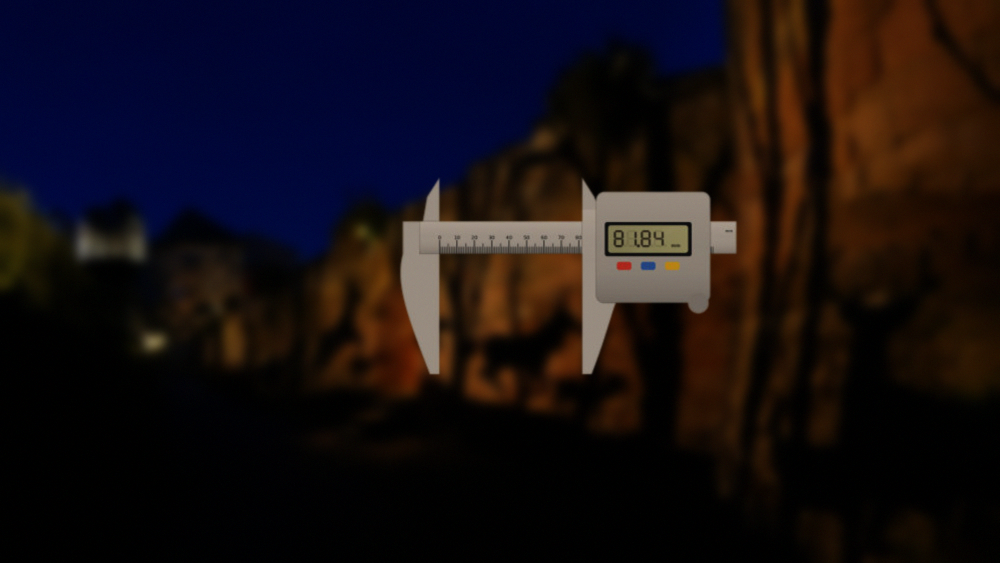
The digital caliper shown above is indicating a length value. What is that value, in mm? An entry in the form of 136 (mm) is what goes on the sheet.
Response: 81.84 (mm)
